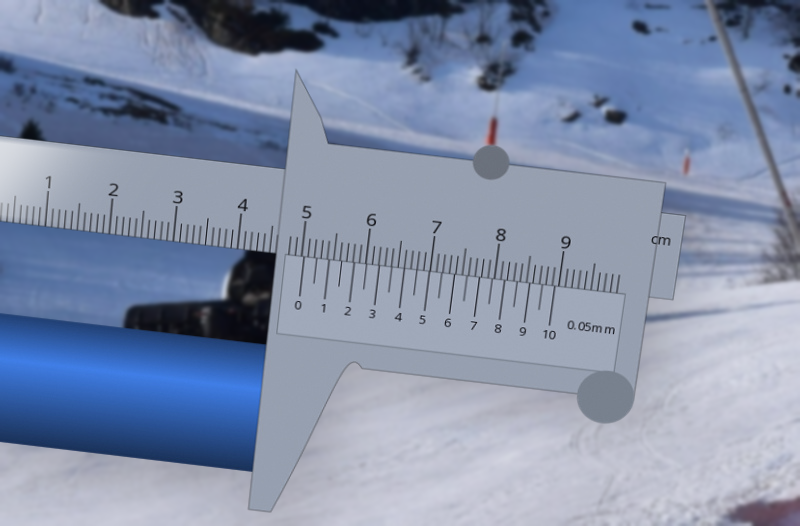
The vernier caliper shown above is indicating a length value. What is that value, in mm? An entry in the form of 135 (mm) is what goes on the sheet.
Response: 50.4 (mm)
